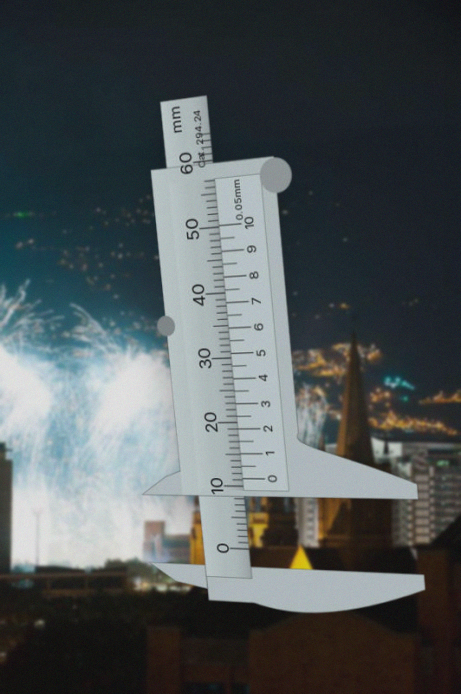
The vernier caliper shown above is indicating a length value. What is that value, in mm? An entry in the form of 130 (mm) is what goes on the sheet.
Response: 11.2 (mm)
